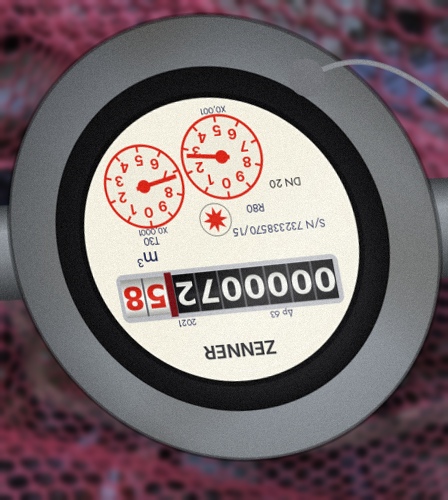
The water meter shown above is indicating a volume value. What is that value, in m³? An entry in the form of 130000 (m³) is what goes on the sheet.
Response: 72.5827 (m³)
